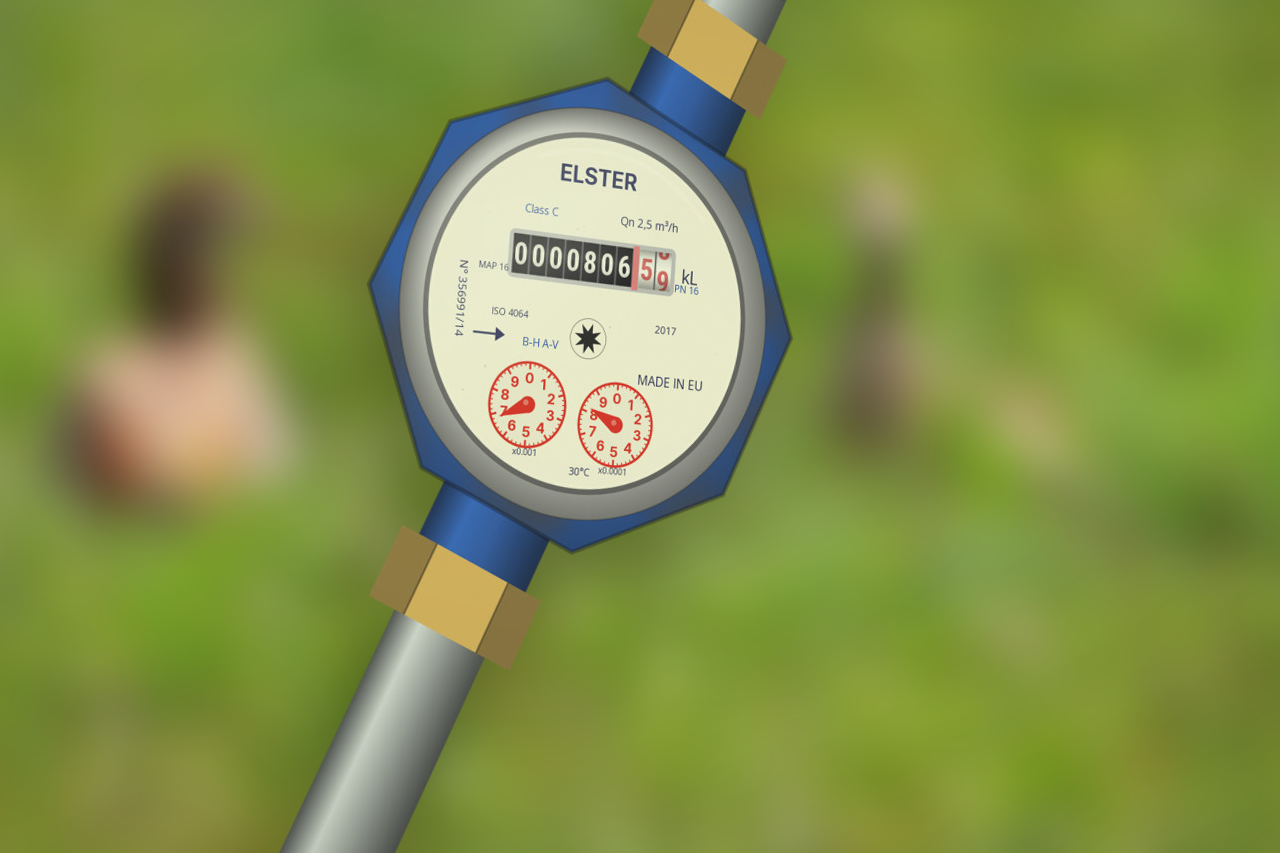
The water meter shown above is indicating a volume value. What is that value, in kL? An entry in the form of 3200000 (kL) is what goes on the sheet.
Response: 806.5868 (kL)
